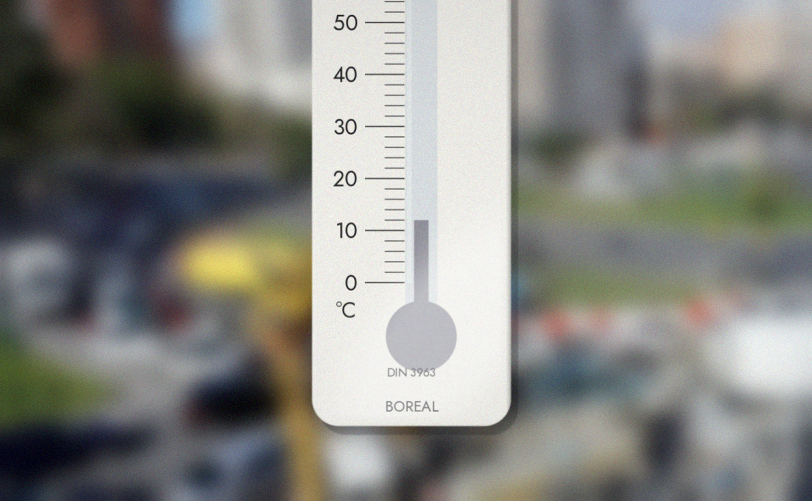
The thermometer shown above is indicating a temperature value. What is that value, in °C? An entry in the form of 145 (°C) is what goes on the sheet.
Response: 12 (°C)
